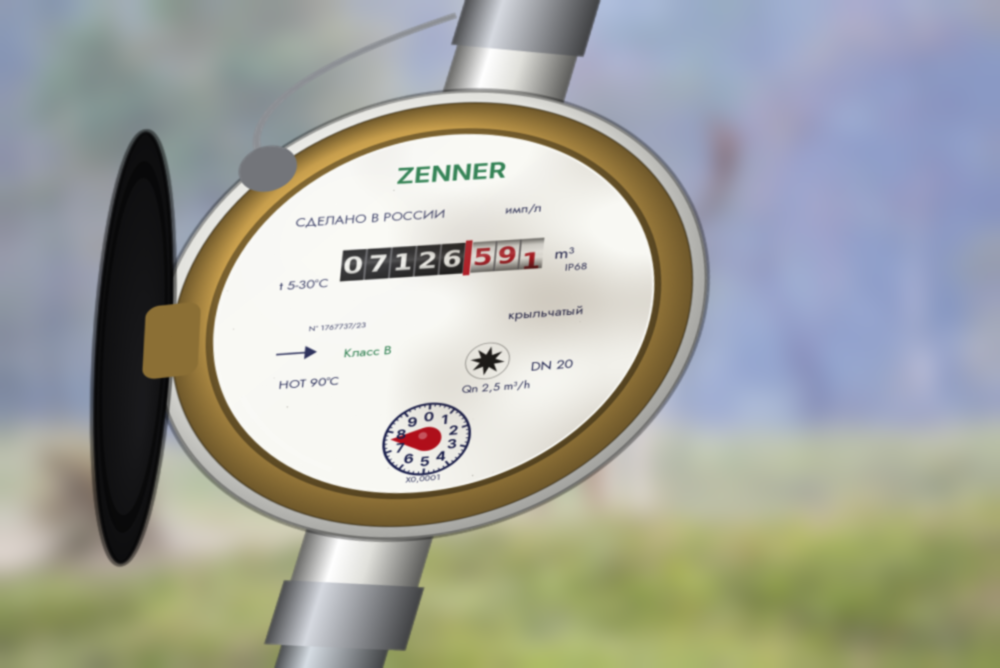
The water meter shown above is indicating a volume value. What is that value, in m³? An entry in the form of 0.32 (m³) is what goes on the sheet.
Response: 7126.5907 (m³)
